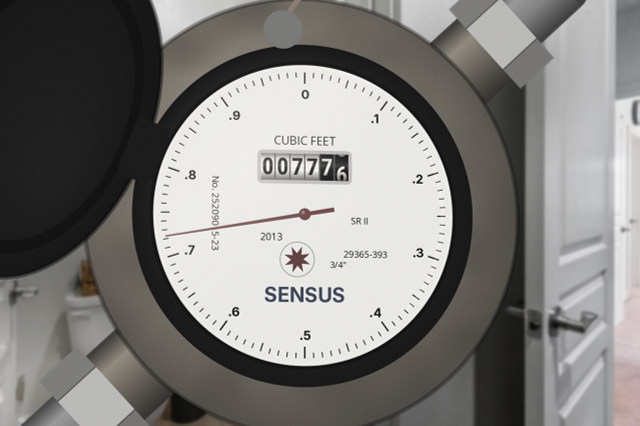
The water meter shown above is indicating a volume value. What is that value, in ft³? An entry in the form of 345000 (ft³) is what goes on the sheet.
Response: 7775.72 (ft³)
